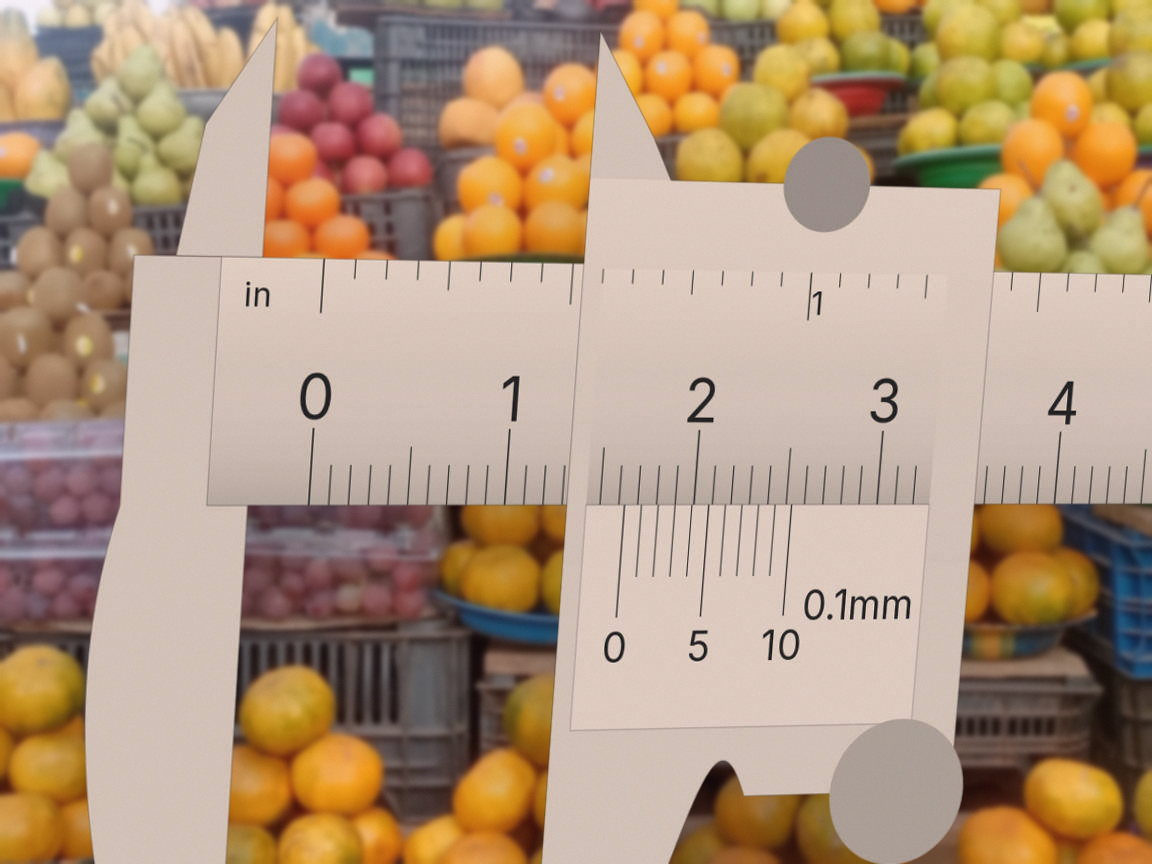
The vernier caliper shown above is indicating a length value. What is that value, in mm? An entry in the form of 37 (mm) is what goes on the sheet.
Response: 16.3 (mm)
